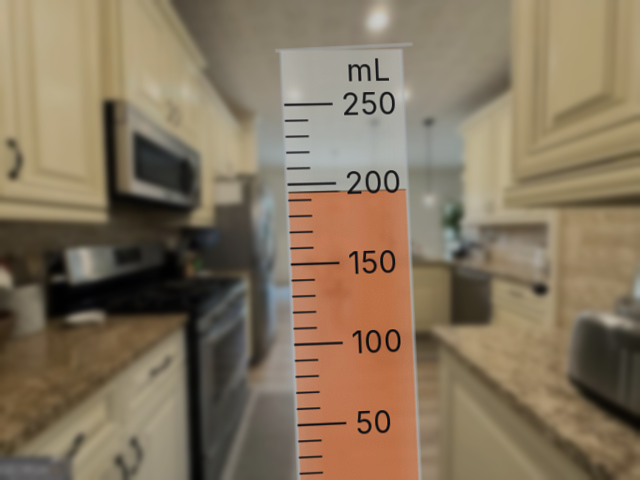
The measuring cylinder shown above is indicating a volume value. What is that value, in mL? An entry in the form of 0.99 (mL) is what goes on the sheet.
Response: 195 (mL)
